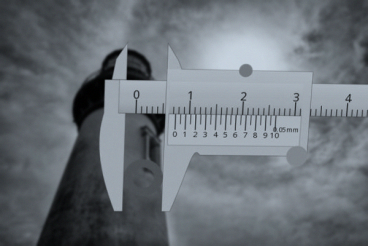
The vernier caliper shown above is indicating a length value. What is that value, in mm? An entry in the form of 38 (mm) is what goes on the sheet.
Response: 7.4 (mm)
